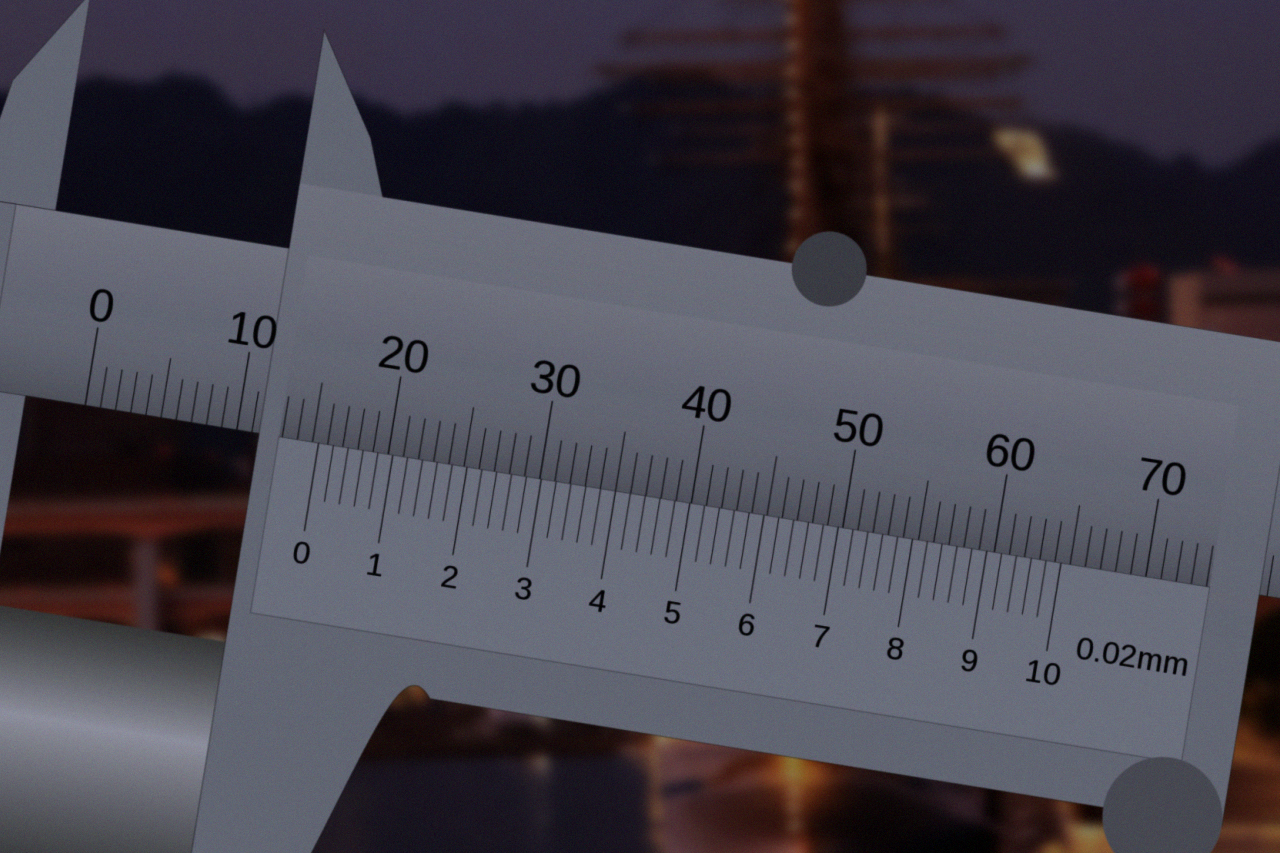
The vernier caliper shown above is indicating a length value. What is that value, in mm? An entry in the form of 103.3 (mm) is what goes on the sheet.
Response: 15.4 (mm)
